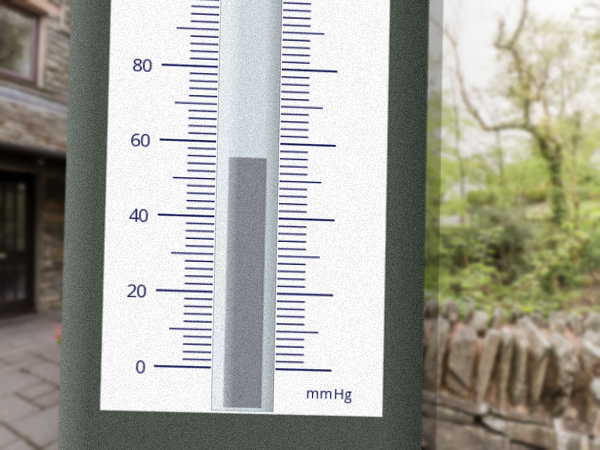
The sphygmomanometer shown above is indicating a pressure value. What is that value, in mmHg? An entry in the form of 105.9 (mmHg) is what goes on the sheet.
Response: 56 (mmHg)
